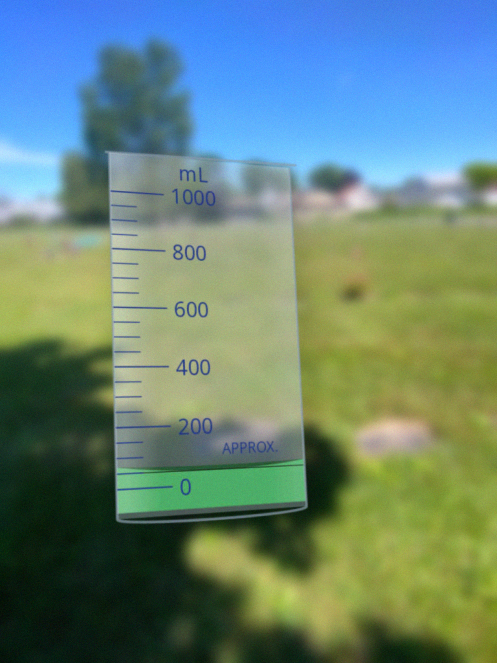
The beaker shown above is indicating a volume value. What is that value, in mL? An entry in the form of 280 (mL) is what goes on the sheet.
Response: 50 (mL)
